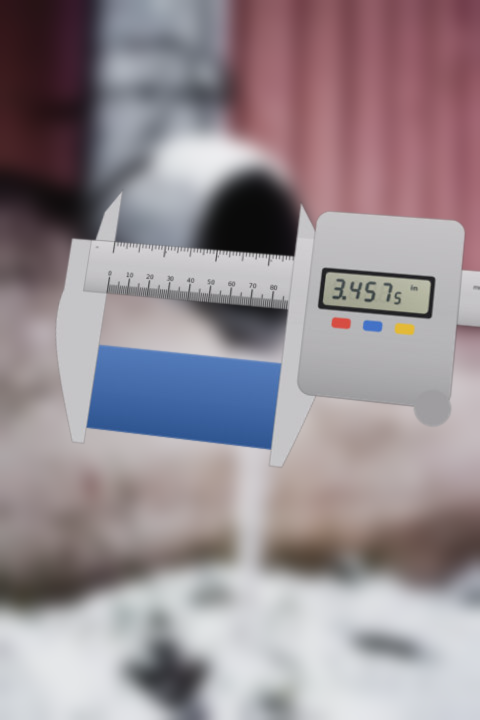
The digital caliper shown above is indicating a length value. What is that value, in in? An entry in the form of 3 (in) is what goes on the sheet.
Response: 3.4575 (in)
